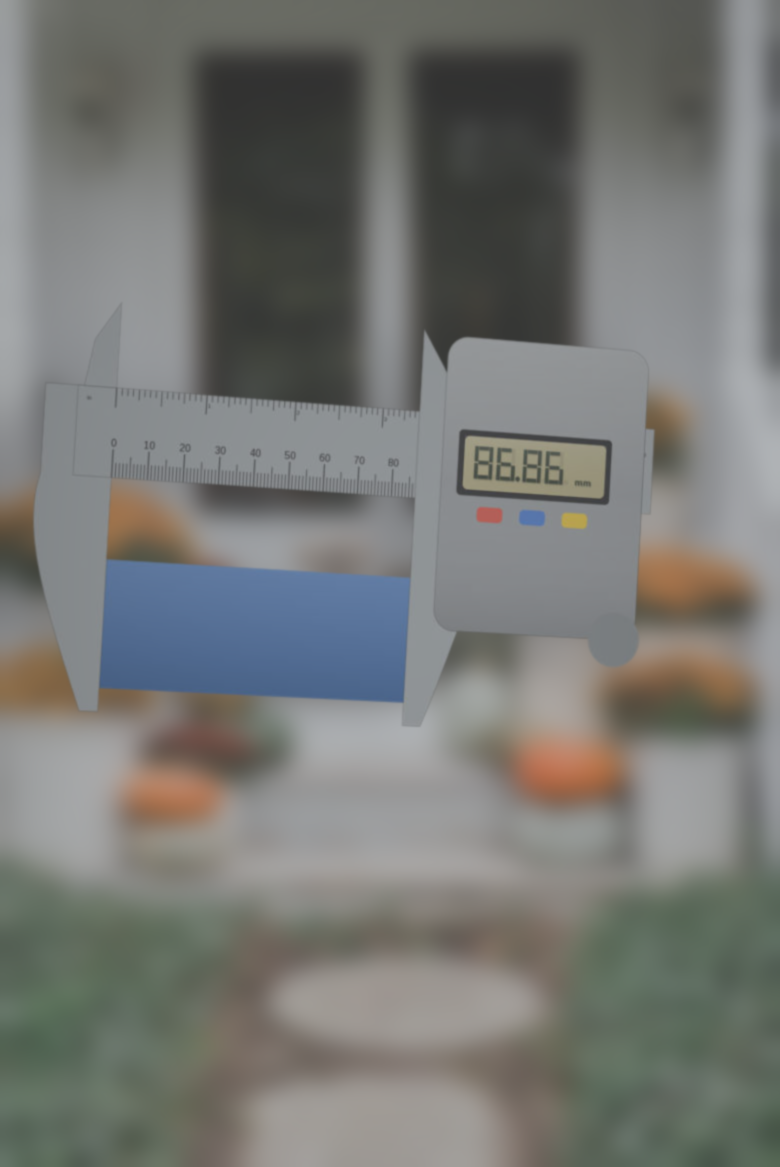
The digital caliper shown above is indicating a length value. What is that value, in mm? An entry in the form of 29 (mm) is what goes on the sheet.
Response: 86.86 (mm)
